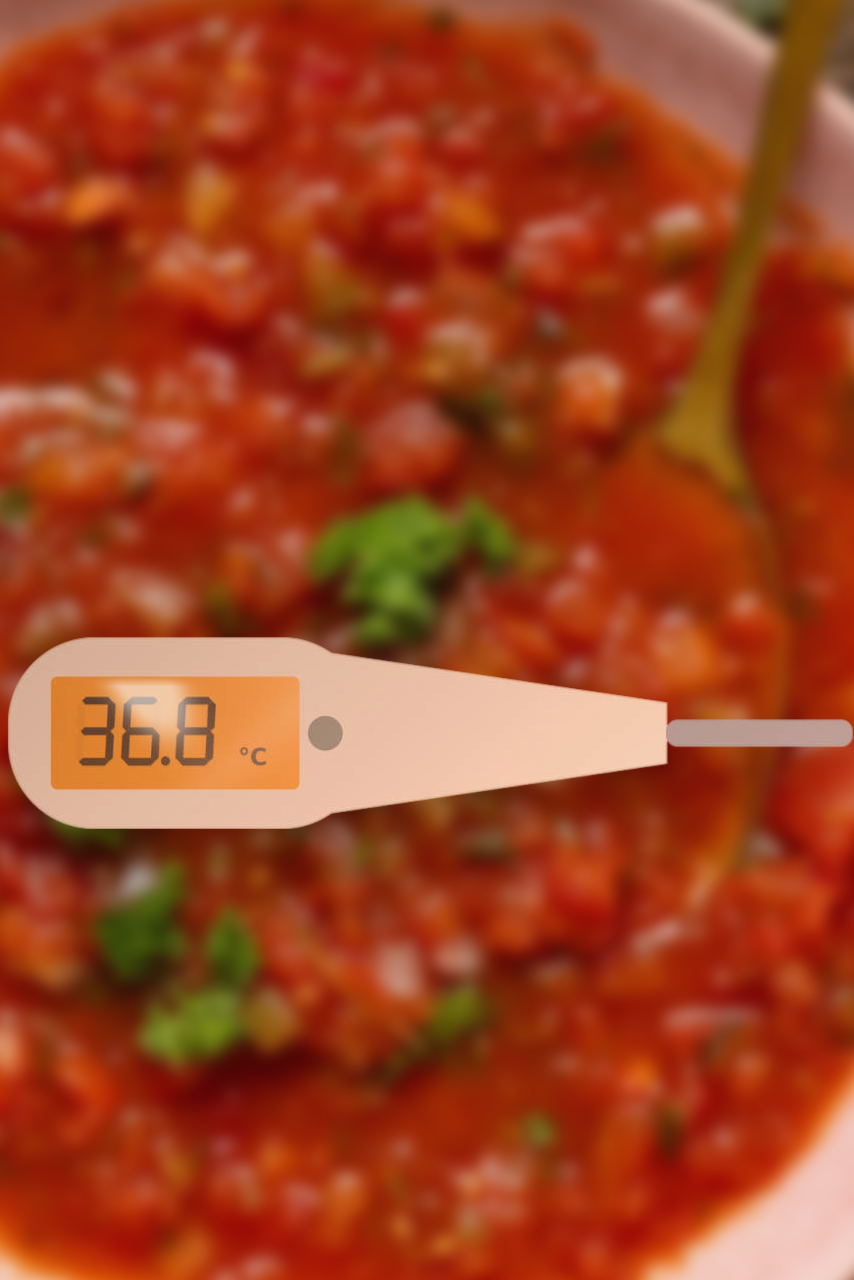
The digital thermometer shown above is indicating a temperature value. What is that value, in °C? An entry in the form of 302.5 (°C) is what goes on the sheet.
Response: 36.8 (°C)
